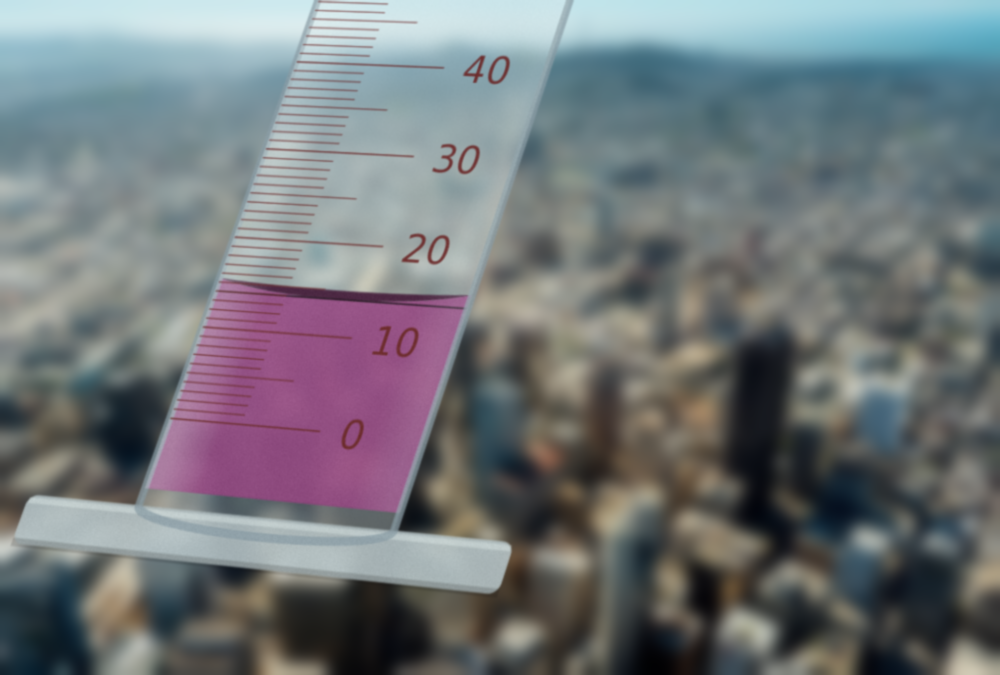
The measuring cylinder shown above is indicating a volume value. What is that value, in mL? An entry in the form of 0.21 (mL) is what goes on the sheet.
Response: 14 (mL)
